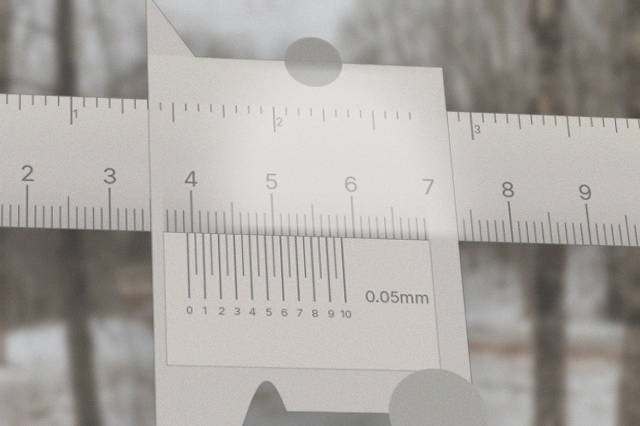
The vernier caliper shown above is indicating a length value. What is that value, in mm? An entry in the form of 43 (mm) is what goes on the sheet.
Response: 39.4 (mm)
